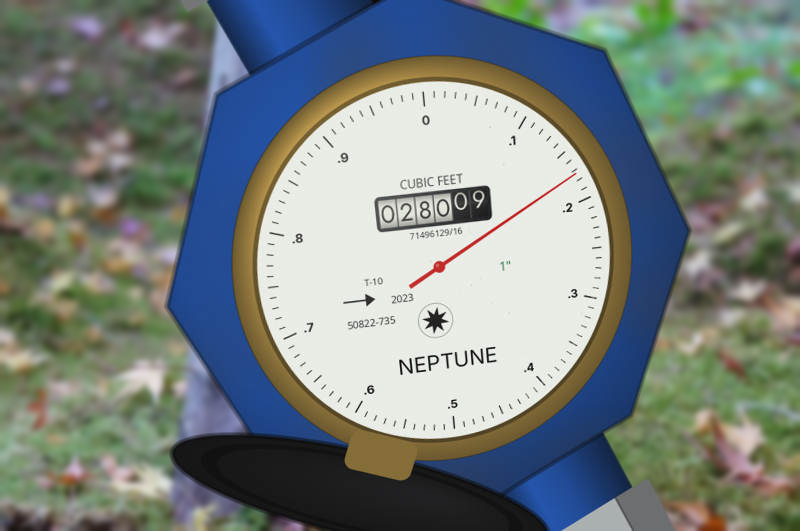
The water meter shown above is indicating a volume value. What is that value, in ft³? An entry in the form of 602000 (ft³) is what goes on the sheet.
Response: 28009.17 (ft³)
